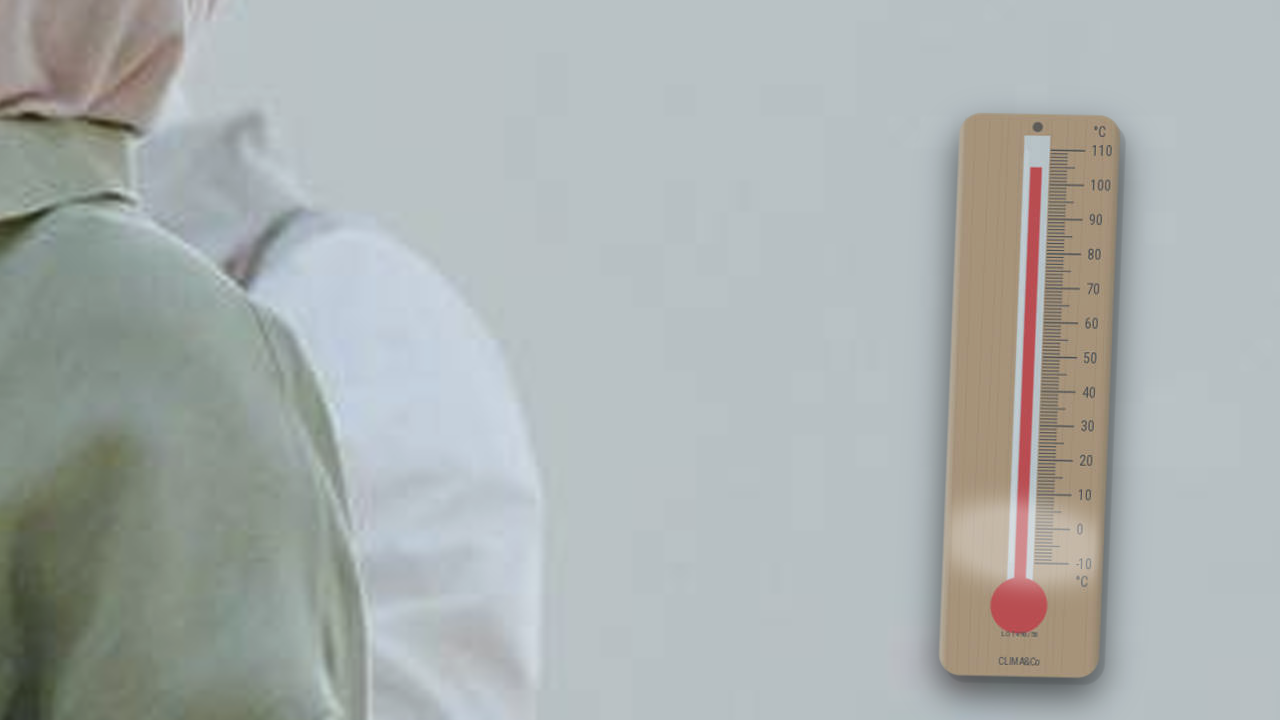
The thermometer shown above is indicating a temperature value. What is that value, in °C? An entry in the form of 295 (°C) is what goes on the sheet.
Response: 105 (°C)
